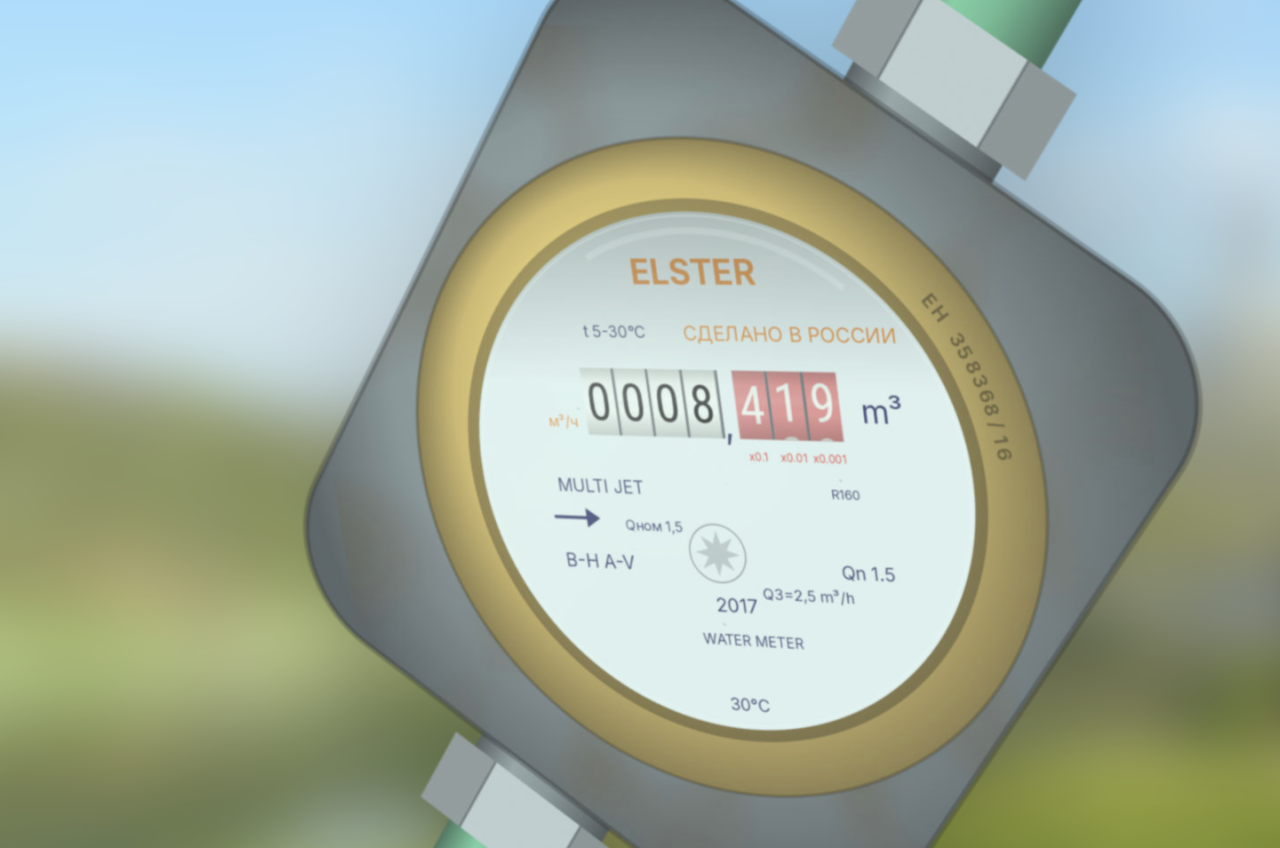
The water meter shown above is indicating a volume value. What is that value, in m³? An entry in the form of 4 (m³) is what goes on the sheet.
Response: 8.419 (m³)
